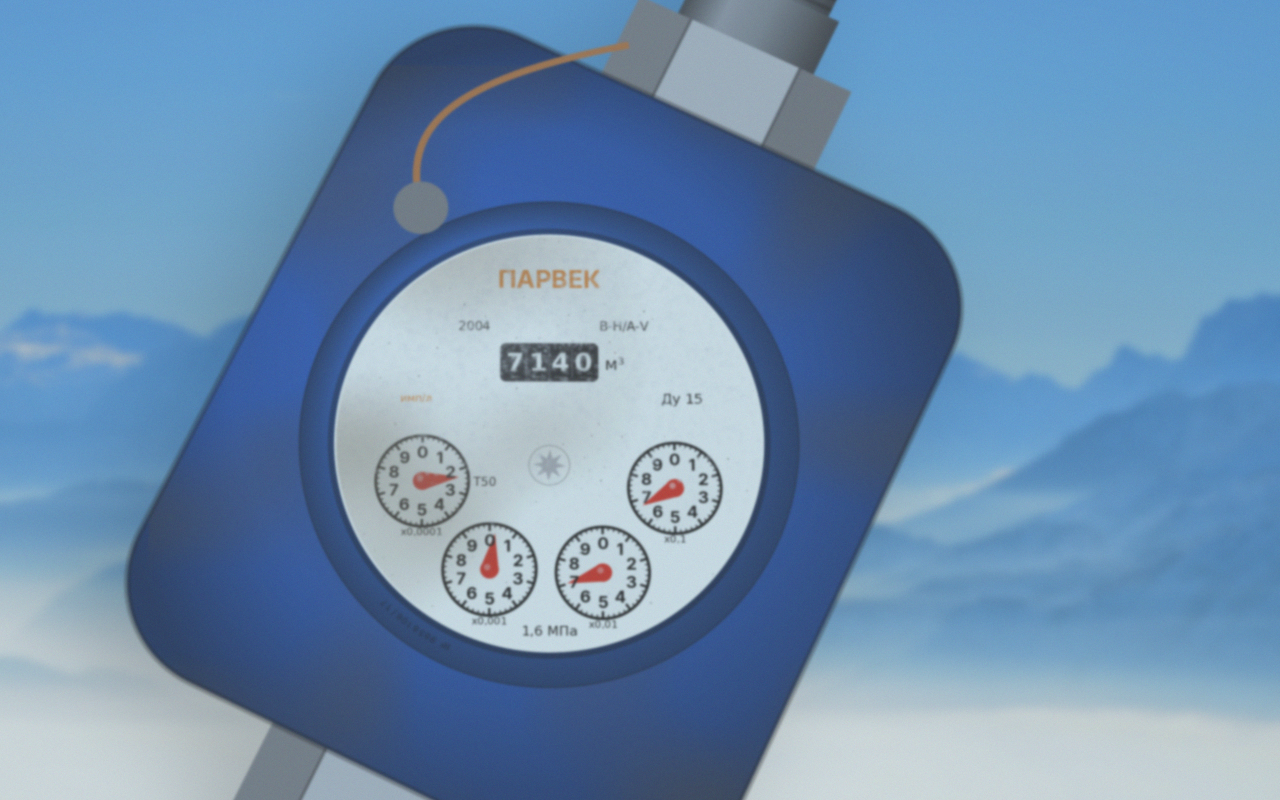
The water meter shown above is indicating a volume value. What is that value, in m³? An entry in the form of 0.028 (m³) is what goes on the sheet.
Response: 7140.6702 (m³)
